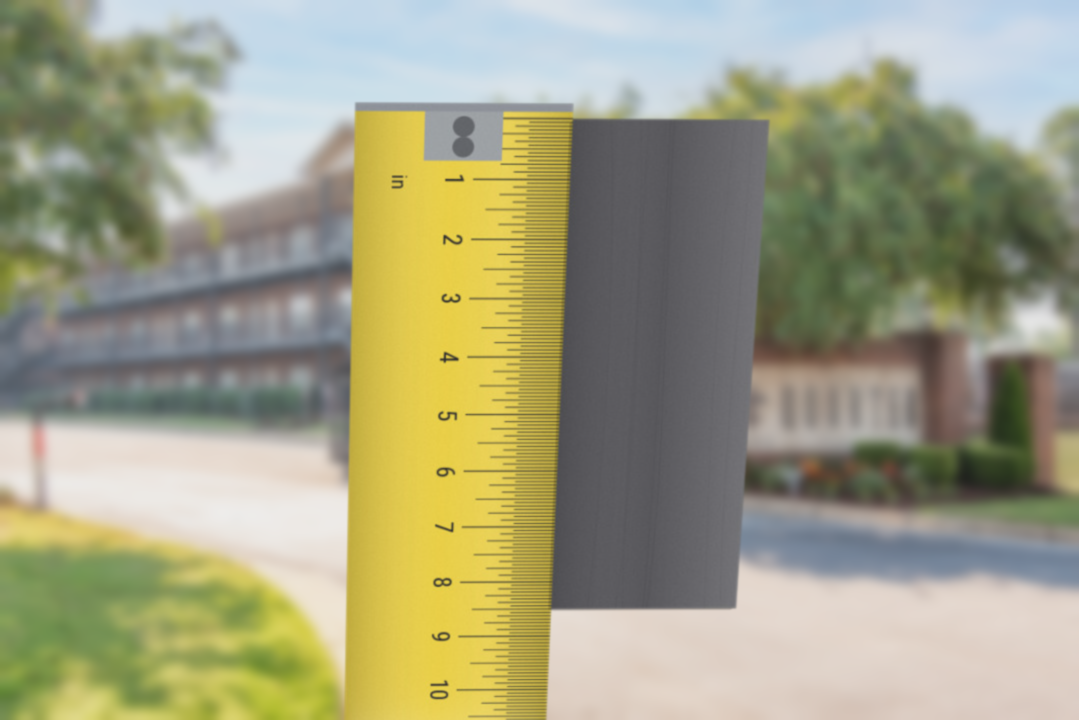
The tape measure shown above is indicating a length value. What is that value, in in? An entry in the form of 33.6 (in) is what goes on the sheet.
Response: 8.5 (in)
